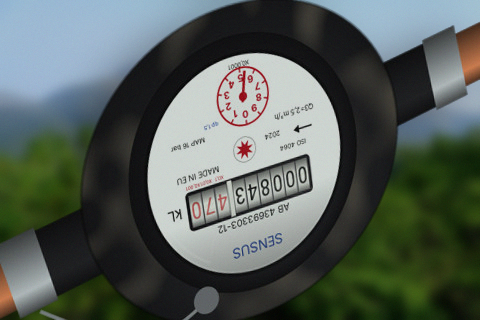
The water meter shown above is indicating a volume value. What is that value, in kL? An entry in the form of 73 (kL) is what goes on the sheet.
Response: 843.4705 (kL)
